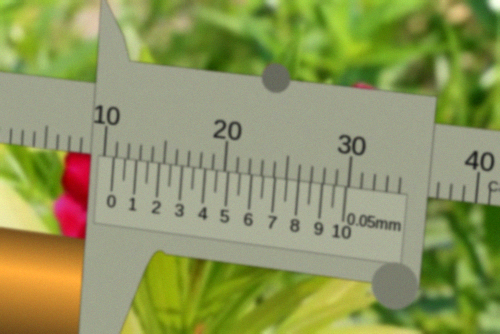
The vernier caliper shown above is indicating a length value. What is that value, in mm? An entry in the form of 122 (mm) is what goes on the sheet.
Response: 10.8 (mm)
